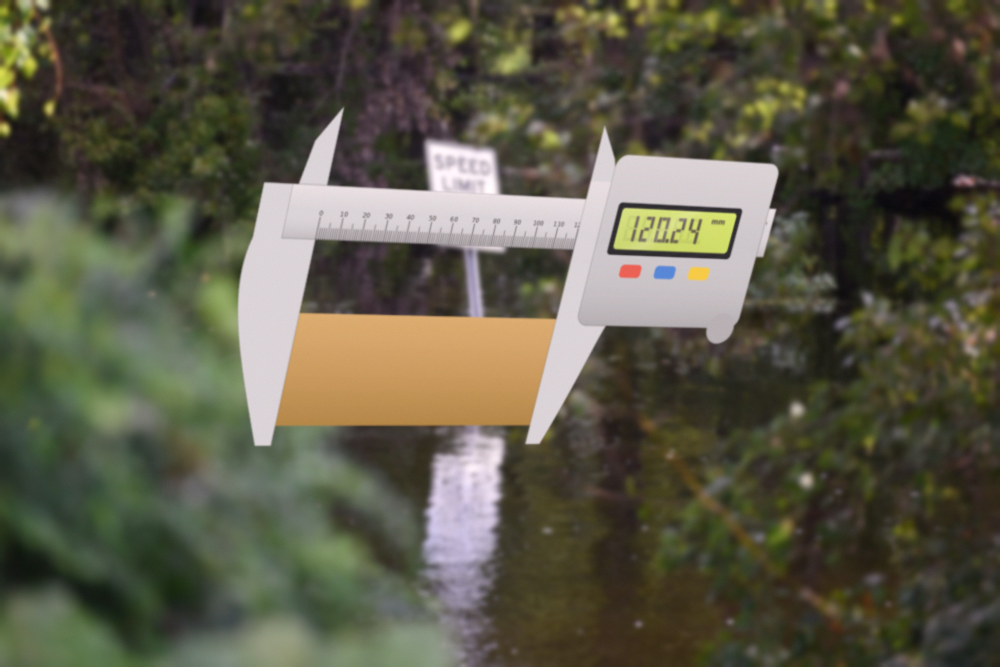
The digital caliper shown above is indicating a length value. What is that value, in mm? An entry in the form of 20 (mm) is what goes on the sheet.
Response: 120.24 (mm)
